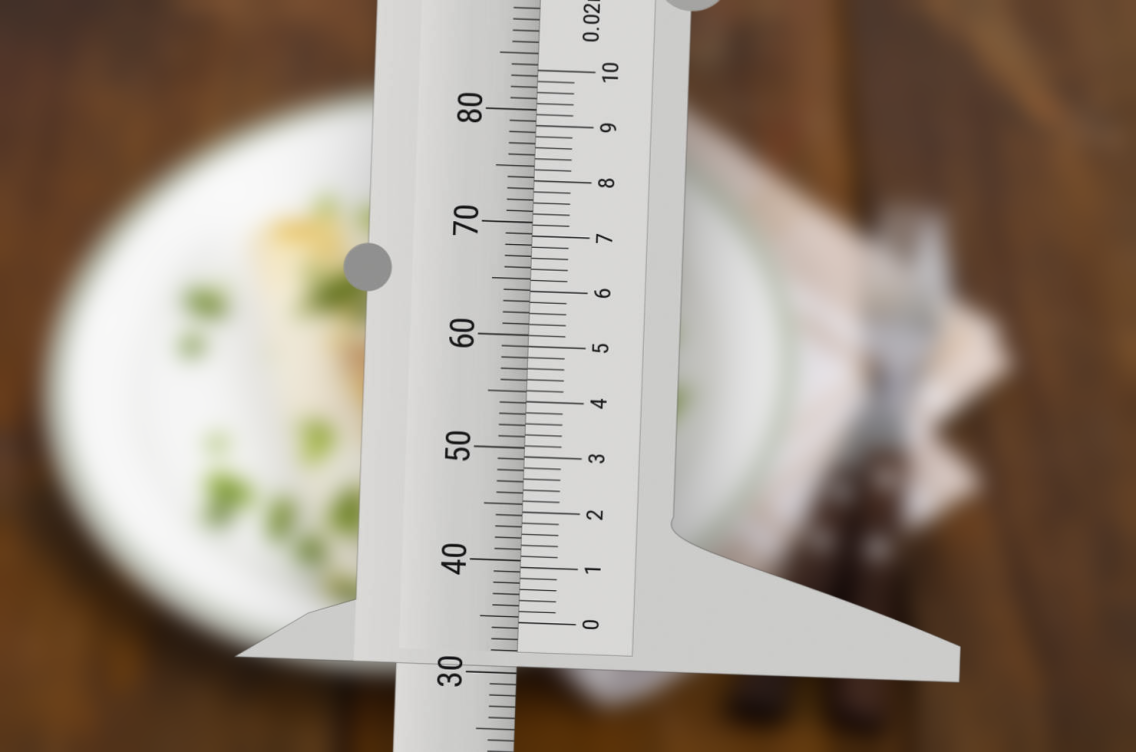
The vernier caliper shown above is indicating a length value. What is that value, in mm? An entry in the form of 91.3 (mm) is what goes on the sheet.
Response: 34.5 (mm)
